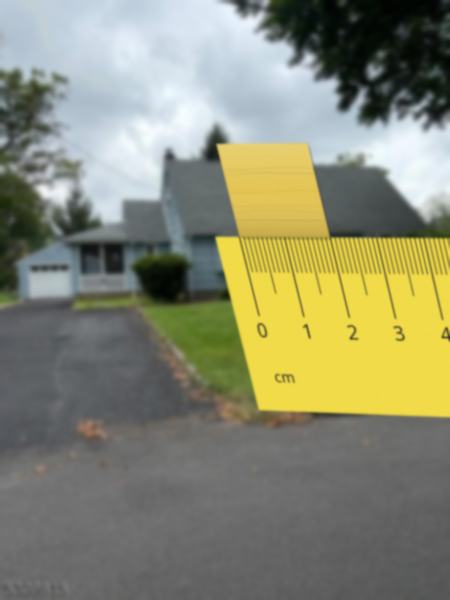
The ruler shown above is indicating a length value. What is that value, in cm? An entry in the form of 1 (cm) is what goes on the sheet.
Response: 2 (cm)
